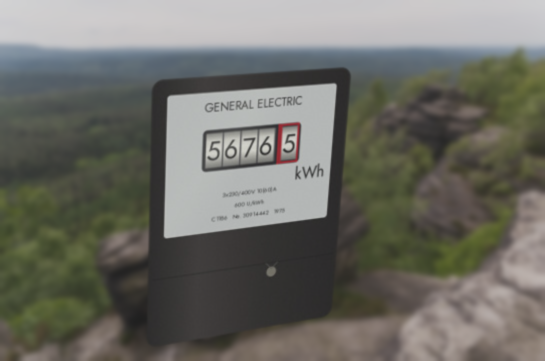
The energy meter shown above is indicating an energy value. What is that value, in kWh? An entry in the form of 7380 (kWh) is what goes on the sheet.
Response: 5676.5 (kWh)
